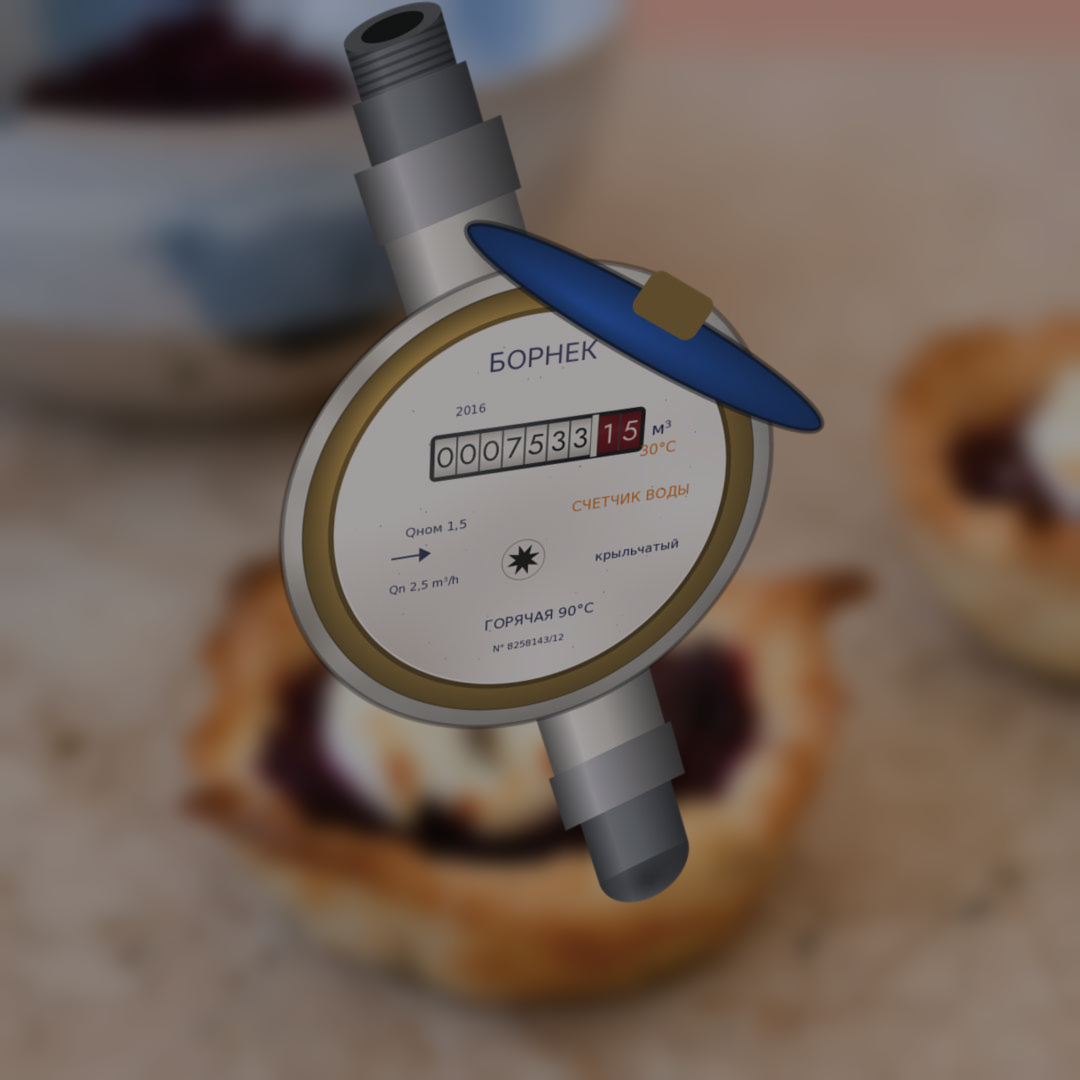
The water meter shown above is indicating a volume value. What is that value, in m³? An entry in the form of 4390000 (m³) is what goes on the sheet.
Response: 7533.15 (m³)
